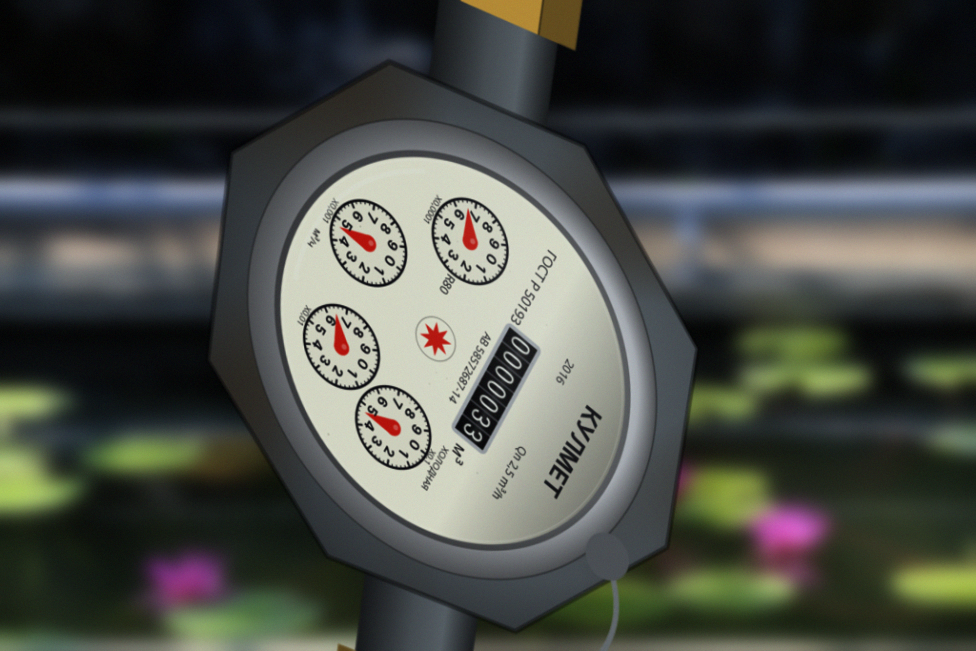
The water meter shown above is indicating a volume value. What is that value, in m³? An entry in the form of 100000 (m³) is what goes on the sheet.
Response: 33.4646 (m³)
